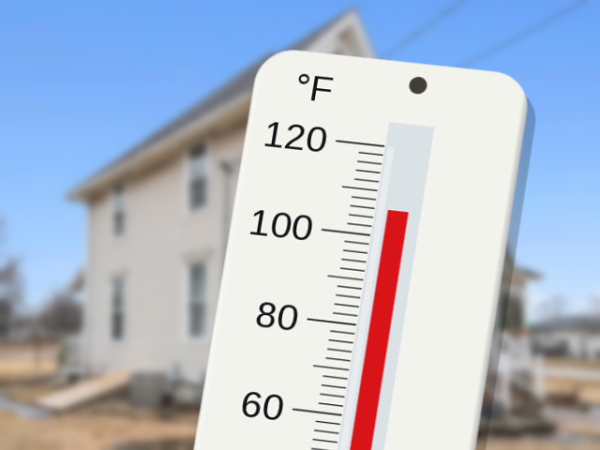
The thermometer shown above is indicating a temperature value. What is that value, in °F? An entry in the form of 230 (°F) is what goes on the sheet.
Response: 106 (°F)
